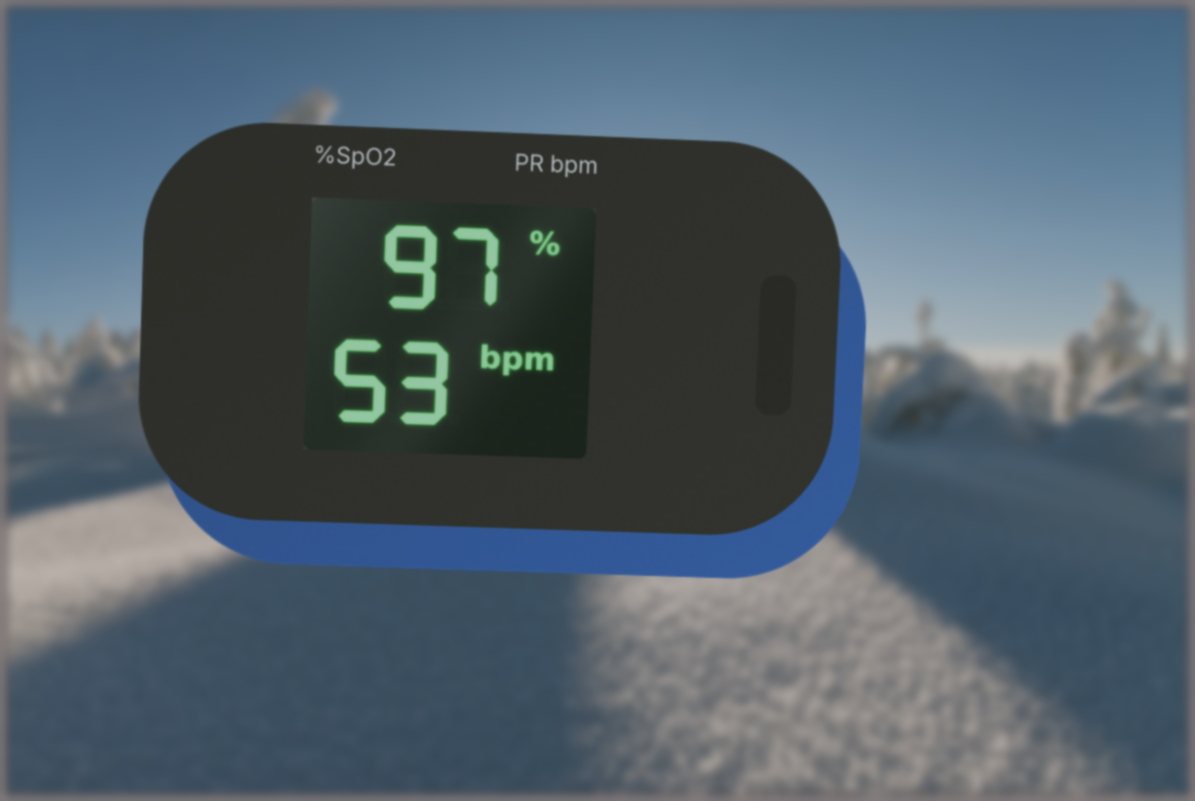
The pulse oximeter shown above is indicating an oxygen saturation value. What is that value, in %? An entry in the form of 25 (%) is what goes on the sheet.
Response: 97 (%)
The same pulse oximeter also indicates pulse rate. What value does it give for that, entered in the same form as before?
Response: 53 (bpm)
